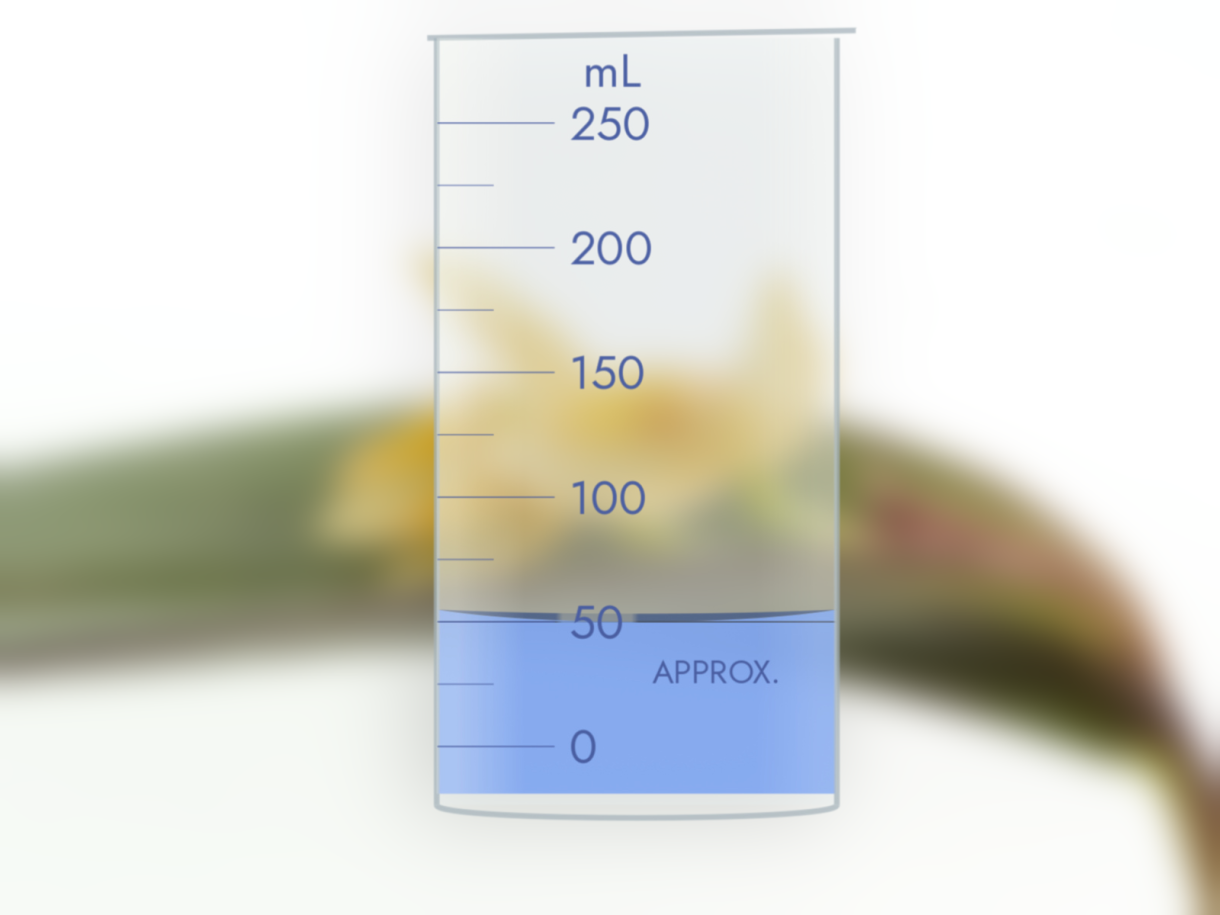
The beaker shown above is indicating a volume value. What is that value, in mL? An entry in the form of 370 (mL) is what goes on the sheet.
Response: 50 (mL)
